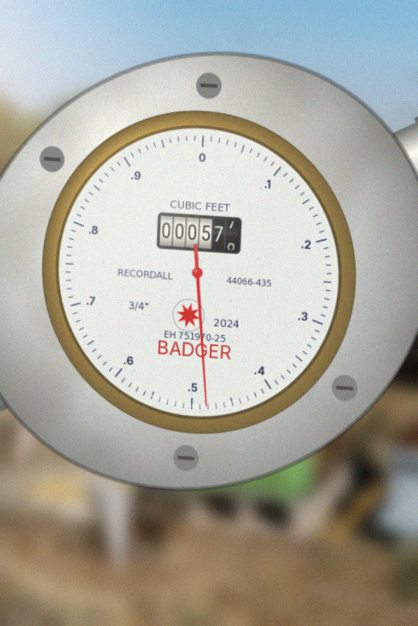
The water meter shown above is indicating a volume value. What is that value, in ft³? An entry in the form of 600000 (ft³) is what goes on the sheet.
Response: 577.48 (ft³)
